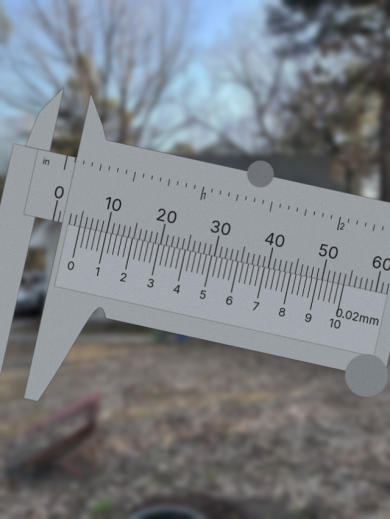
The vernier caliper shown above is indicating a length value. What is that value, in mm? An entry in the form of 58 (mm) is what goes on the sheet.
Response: 5.0 (mm)
